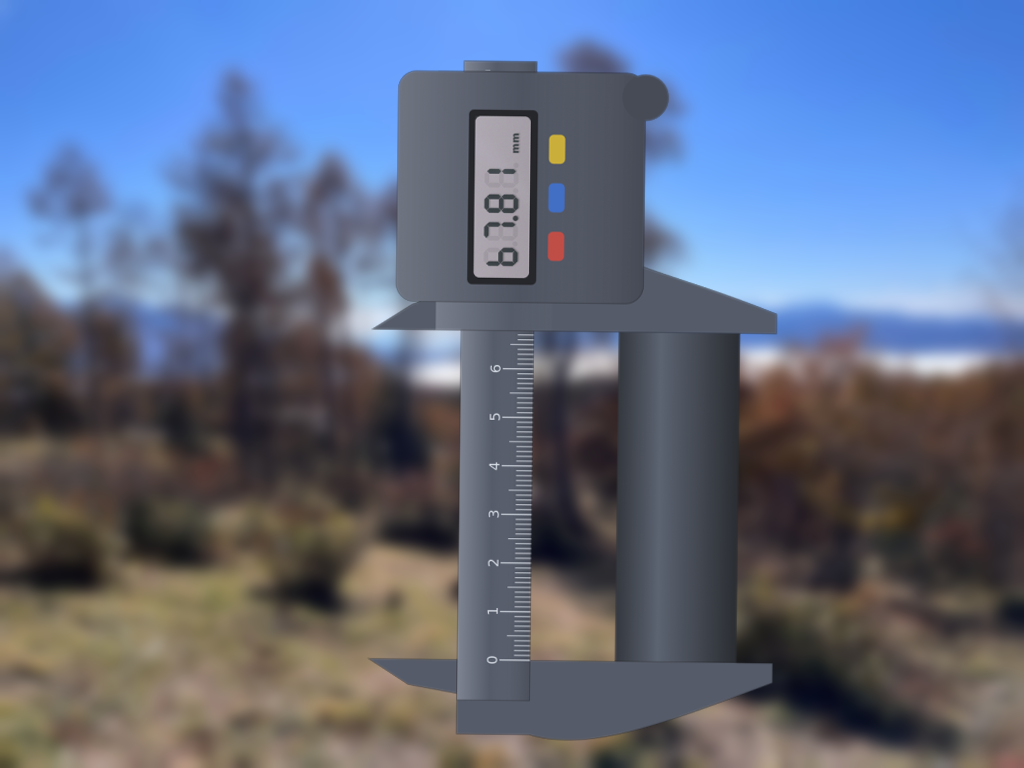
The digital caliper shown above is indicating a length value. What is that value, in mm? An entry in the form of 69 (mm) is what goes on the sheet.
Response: 67.81 (mm)
